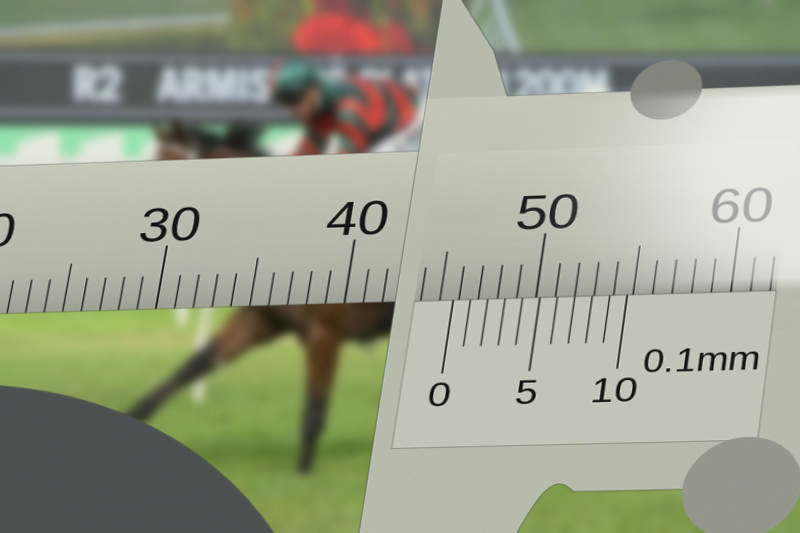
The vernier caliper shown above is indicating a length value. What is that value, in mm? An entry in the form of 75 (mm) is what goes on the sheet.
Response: 45.7 (mm)
